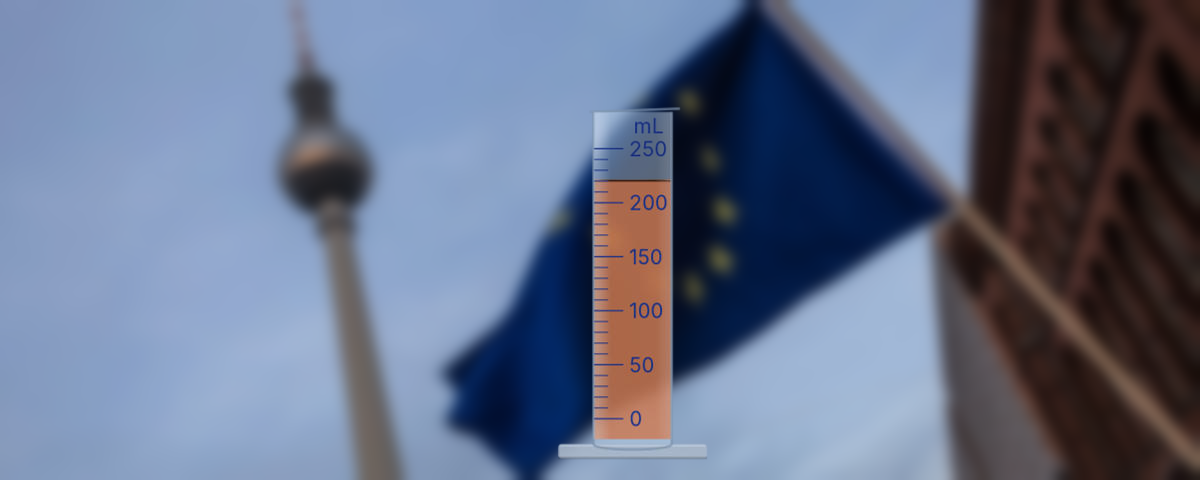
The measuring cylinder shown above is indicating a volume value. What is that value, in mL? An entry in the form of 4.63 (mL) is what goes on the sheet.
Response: 220 (mL)
